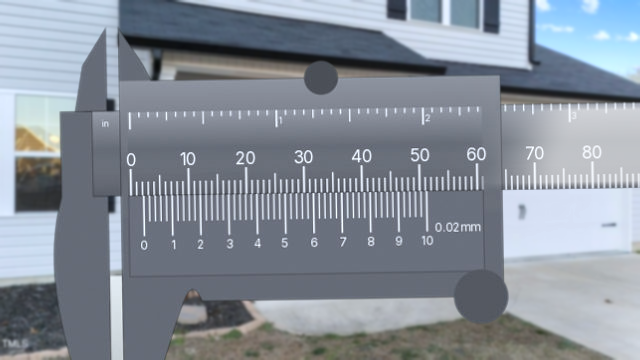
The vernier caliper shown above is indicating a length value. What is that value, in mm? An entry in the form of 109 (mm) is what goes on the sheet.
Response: 2.2 (mm)
